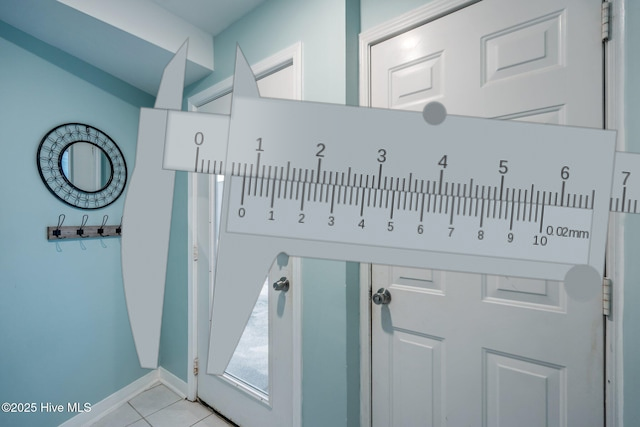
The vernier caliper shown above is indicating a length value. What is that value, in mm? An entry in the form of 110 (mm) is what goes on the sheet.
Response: 8.0 (mm)
